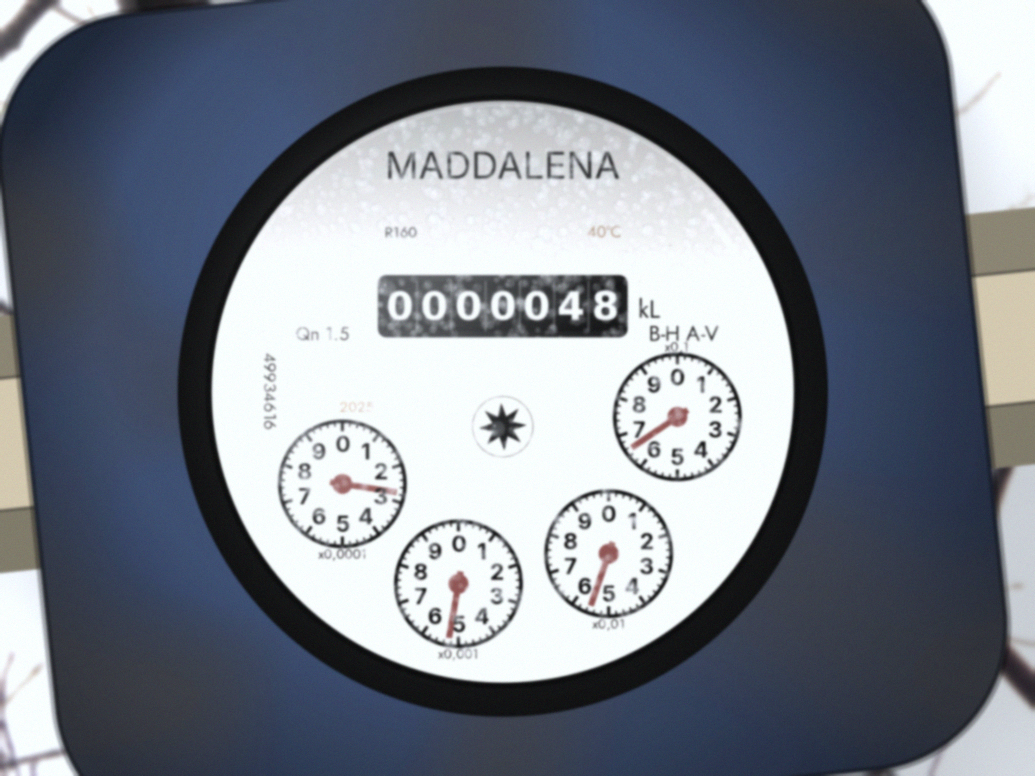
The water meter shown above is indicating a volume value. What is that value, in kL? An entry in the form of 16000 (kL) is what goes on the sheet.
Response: 48.6552 (kL)
